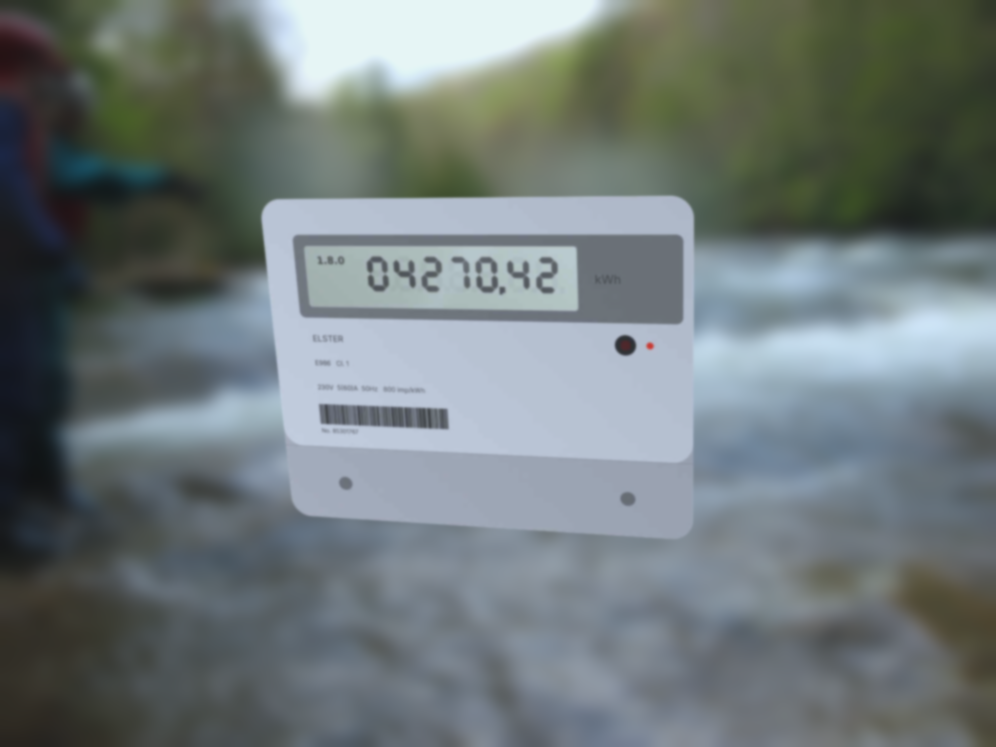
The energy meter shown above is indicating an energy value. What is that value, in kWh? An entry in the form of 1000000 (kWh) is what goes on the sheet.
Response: 4270.42 (kWh)
